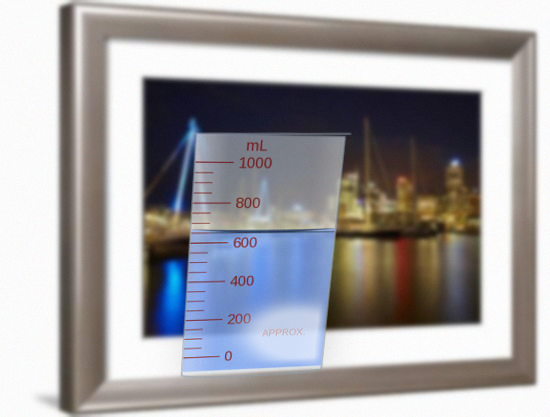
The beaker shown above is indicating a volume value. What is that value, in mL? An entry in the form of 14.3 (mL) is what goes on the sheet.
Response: 650 (mL)
